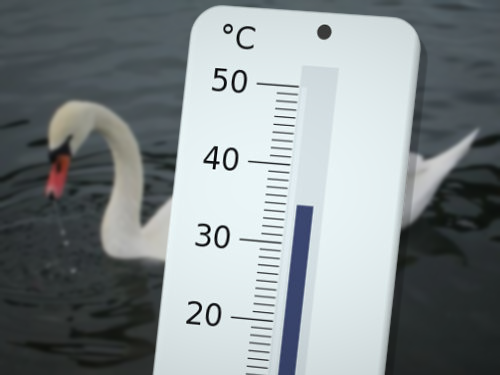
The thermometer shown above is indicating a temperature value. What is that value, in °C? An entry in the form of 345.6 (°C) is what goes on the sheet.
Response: 35 (°C)
